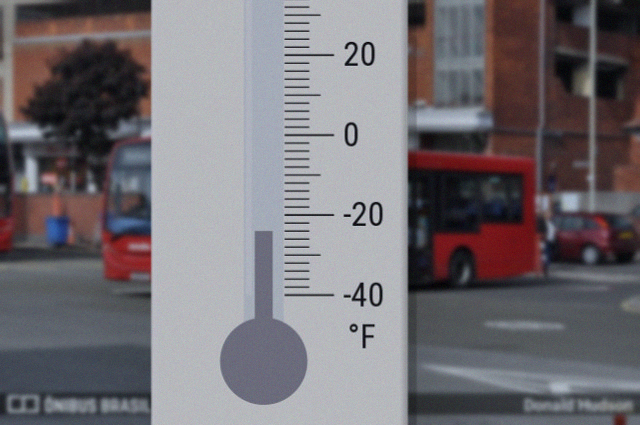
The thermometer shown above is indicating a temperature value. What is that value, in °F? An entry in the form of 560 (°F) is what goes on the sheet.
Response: -24 (°F)
